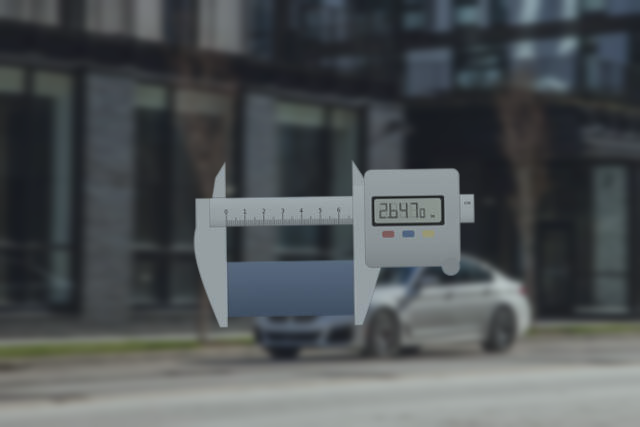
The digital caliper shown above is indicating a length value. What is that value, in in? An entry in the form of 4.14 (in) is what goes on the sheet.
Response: 2.6470 (in)
